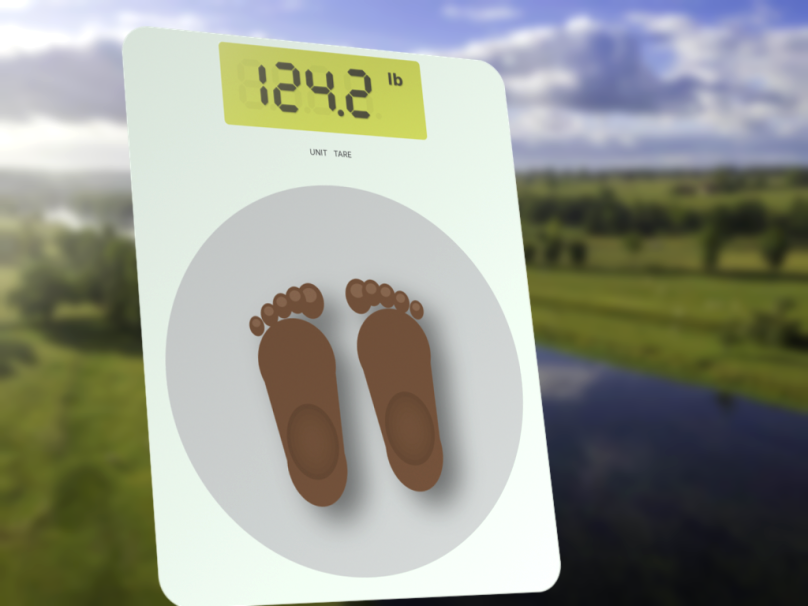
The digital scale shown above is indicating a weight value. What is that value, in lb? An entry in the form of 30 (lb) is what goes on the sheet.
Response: 124.2 (lb)
